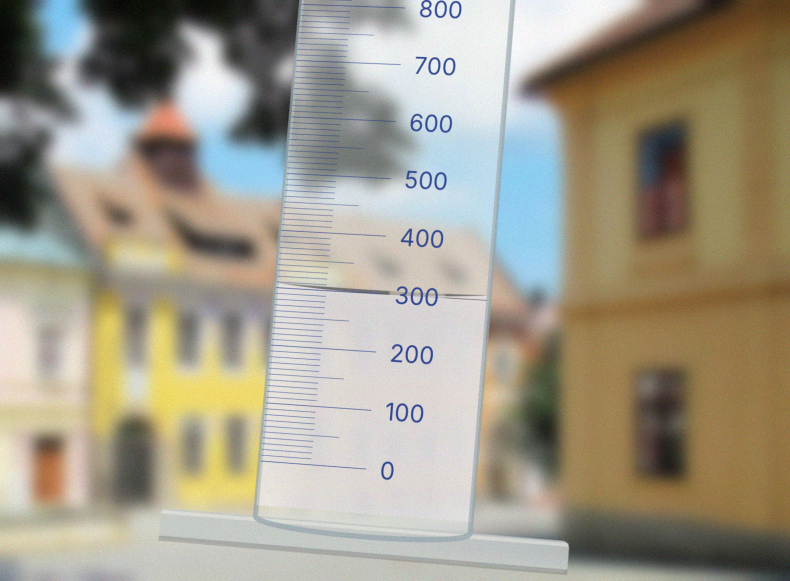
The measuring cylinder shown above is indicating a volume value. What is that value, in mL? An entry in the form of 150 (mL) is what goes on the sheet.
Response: 300 (mL)
